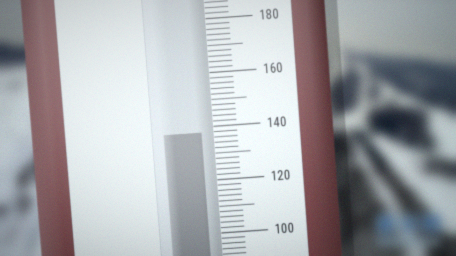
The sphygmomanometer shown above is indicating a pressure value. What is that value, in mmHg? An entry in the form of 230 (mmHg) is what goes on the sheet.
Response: 138 (mmHg)
